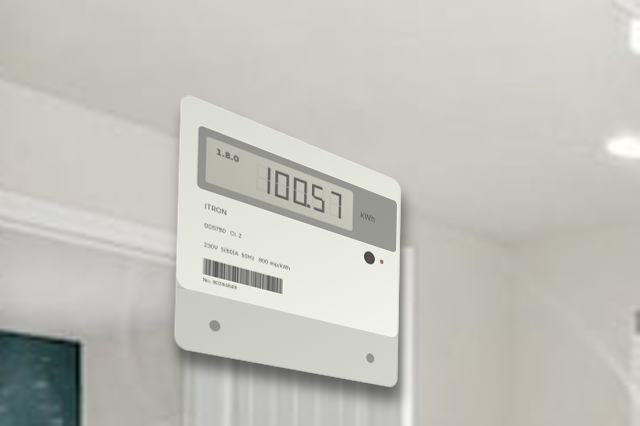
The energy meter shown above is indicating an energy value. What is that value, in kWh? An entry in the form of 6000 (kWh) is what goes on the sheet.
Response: 100.57 (kWh)
